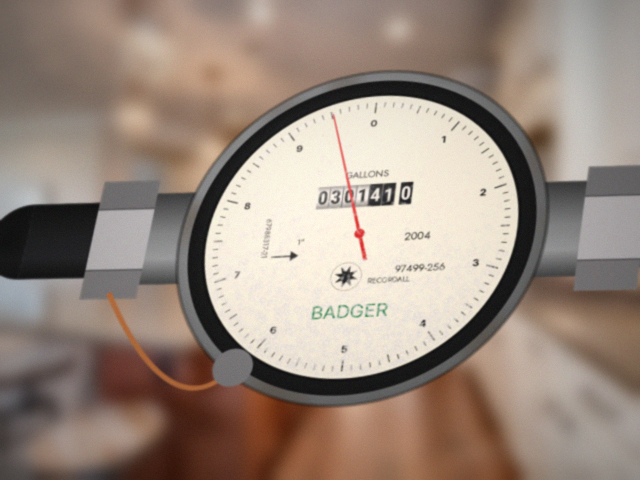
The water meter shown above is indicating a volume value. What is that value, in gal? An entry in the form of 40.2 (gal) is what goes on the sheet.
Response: 301409.5 (gal)
